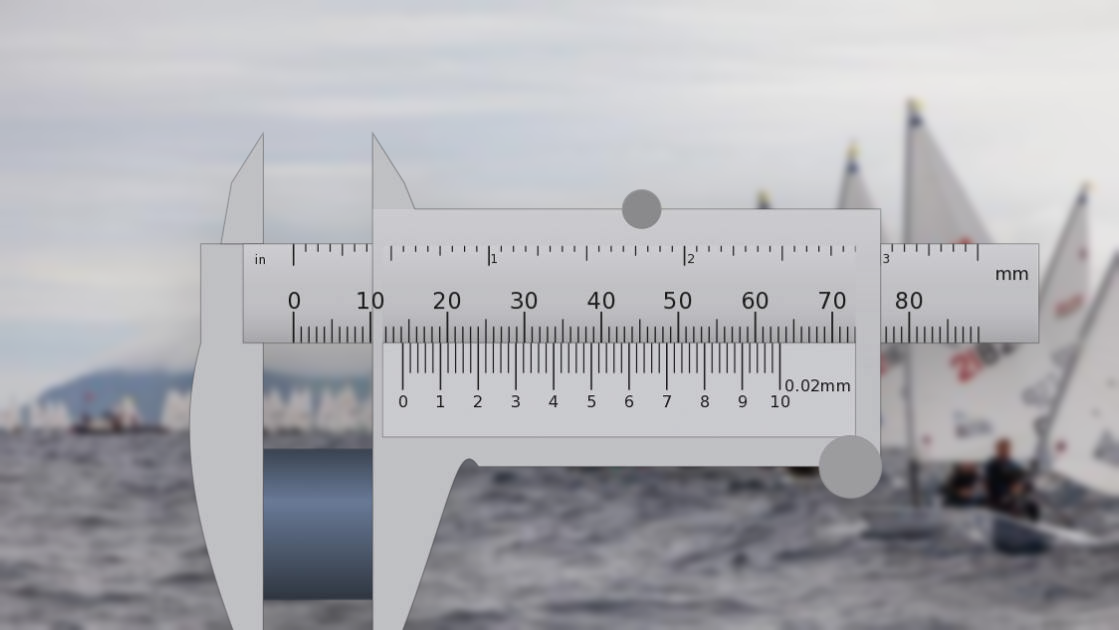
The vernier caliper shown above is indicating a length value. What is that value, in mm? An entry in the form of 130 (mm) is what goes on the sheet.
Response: 14.2 (mm)
